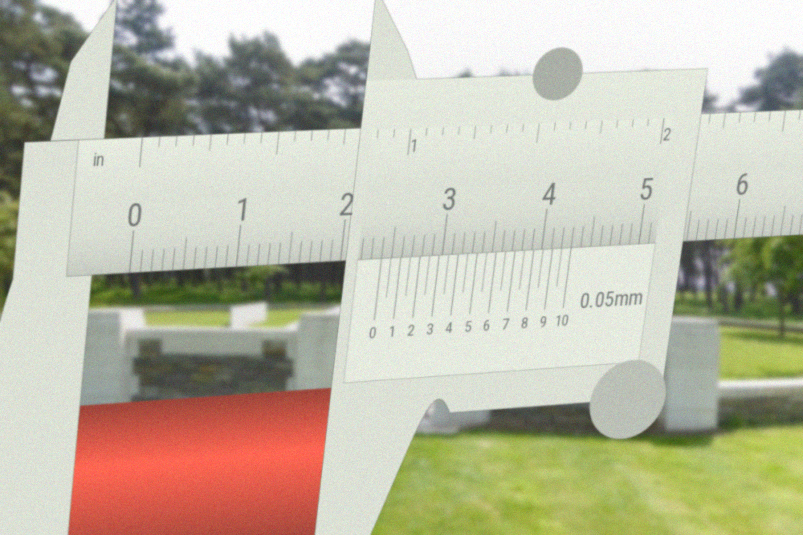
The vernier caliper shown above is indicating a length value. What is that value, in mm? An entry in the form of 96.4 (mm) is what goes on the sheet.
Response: 24.0 (mm)
